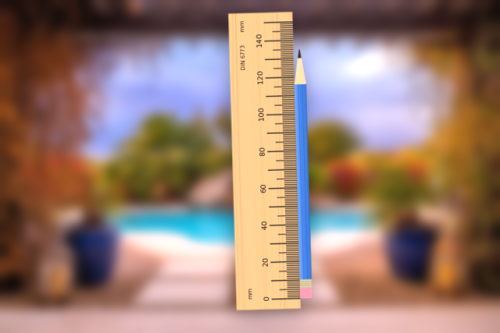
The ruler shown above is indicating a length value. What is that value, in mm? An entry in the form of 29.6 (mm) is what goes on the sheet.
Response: 135 (mm)
